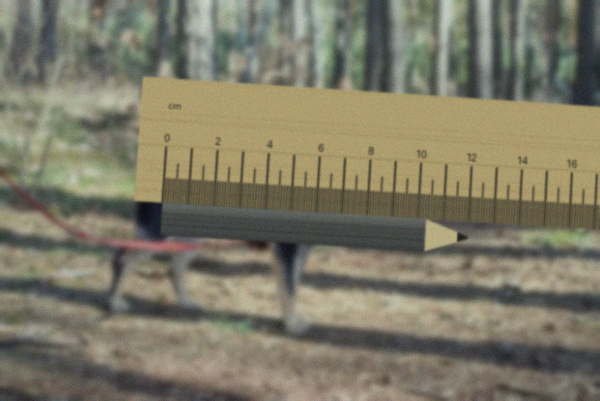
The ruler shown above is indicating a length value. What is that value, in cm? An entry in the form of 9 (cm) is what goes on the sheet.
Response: 12 (cm)
